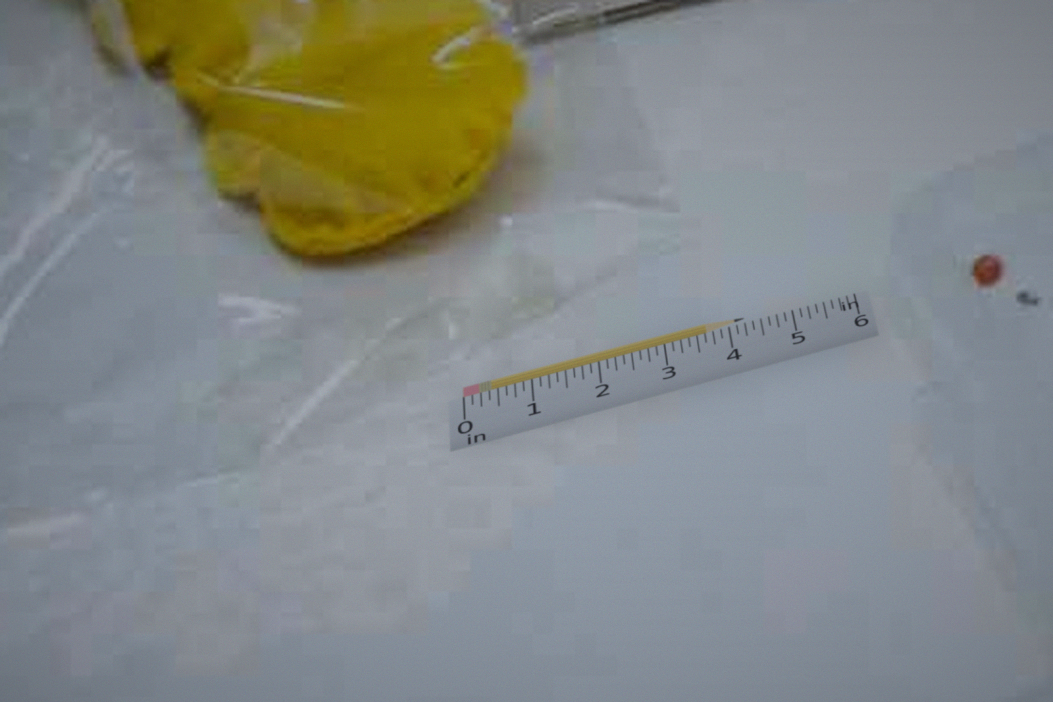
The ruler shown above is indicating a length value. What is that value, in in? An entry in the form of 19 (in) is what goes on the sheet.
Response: 4.25 (in)
